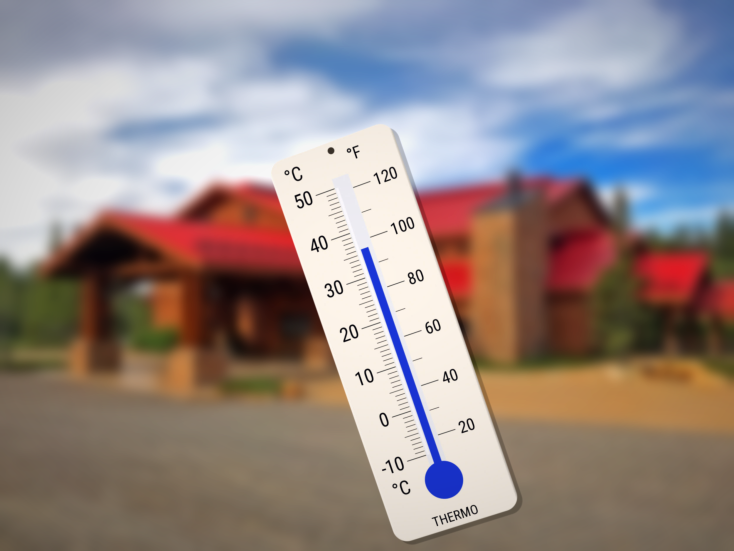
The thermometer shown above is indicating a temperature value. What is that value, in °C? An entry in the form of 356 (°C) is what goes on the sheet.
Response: 36 (°C)
